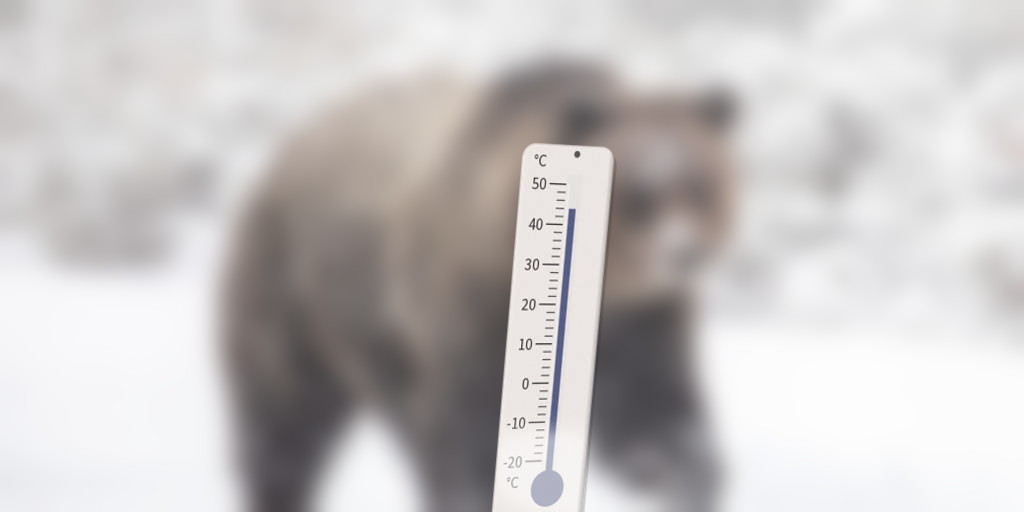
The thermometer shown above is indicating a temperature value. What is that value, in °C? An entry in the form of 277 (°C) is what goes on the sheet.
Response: 44 (°C)
